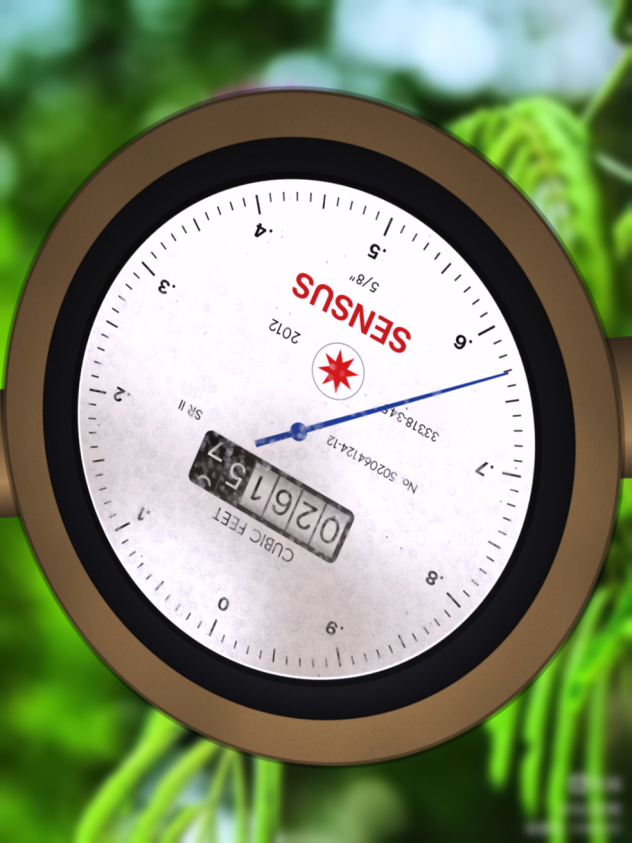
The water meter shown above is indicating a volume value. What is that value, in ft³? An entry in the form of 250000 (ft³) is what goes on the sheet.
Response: 26156.63 (ft³)
